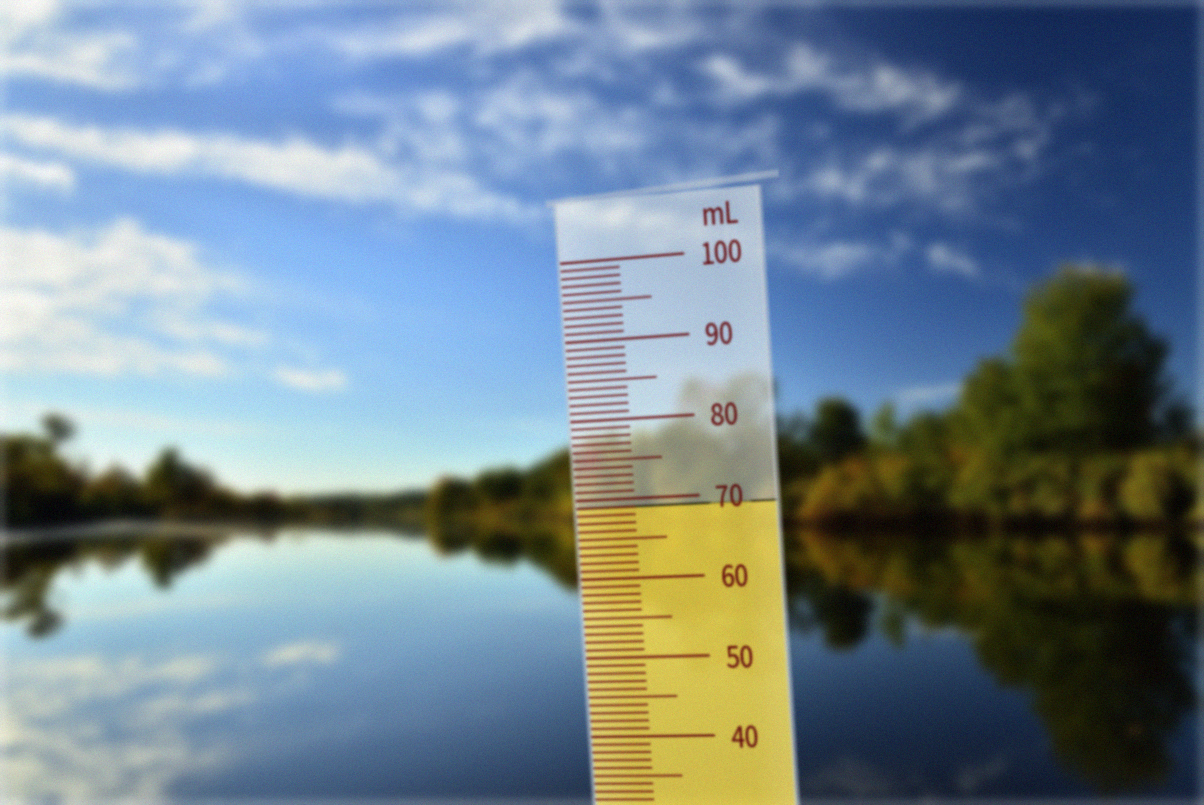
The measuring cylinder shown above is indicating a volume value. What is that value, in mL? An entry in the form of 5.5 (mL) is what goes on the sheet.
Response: 69 (mL)
